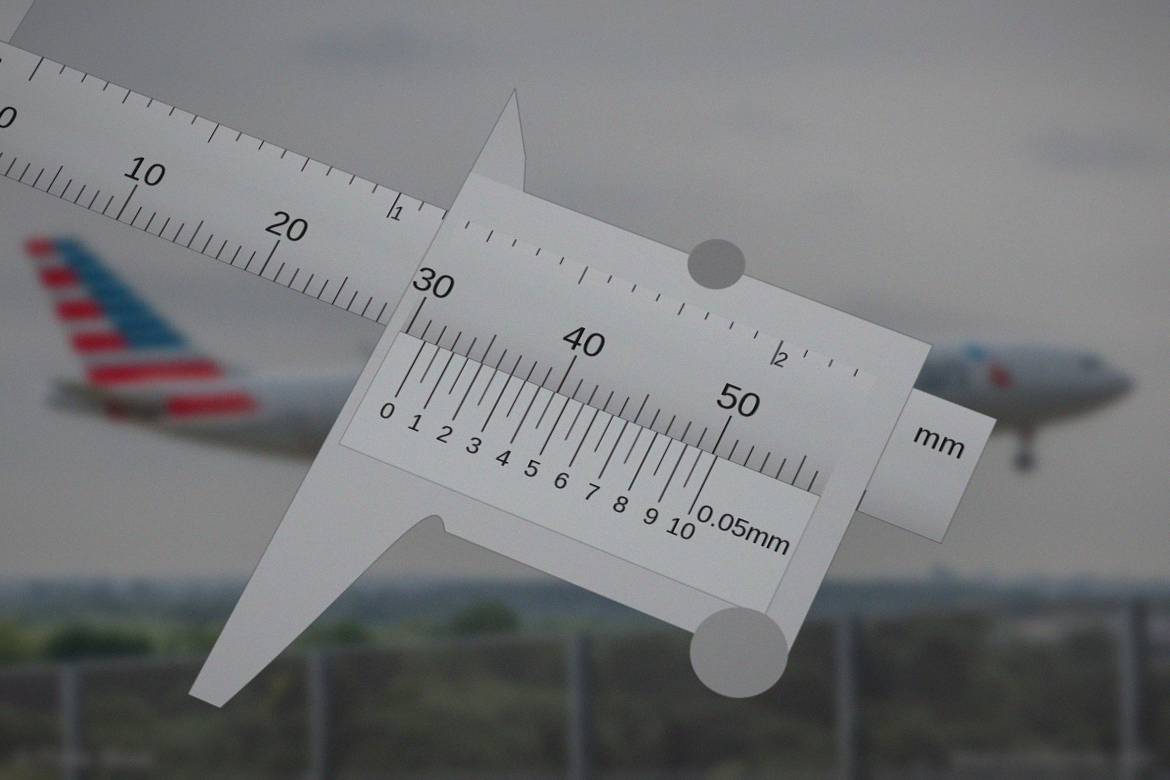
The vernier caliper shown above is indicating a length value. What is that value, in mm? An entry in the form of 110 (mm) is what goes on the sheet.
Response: 31.3 (mm)
